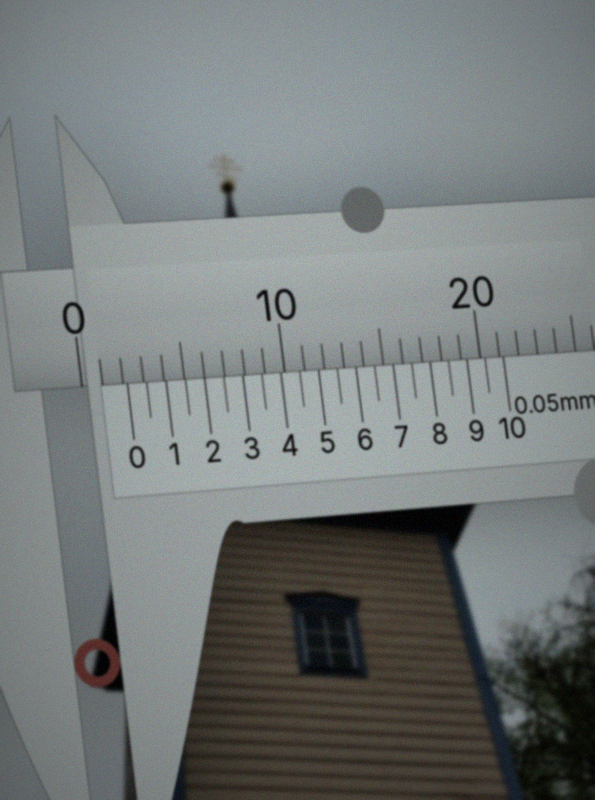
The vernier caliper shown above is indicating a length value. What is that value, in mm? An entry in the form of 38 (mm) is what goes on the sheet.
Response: 2.2 (mm)
